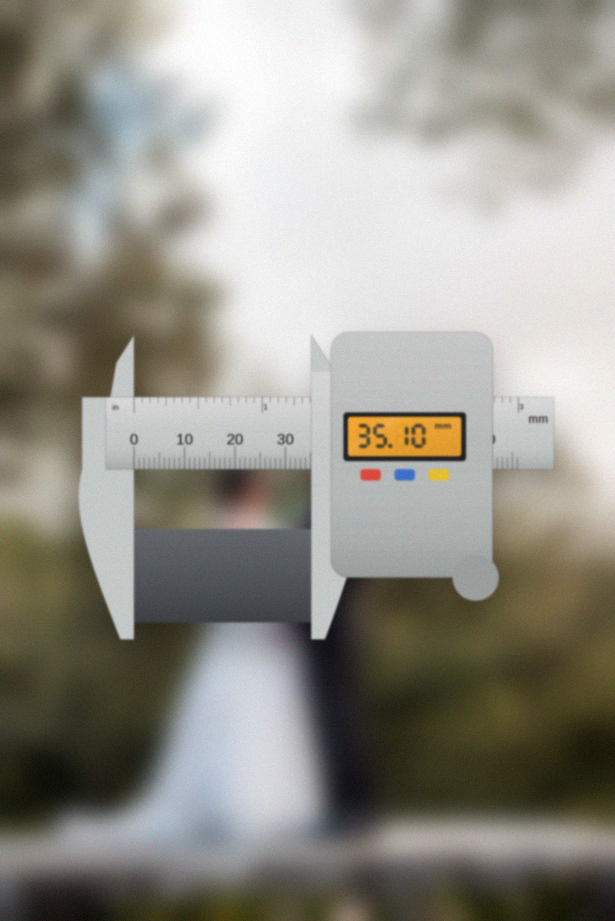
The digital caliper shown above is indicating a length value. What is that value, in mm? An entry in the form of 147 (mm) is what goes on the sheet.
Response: 35.10 (mm)
